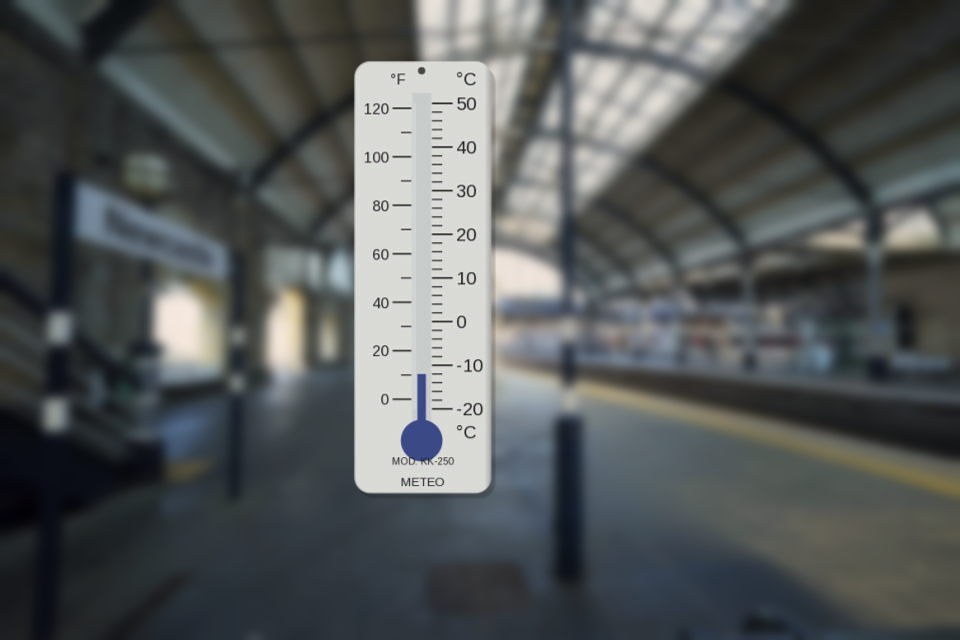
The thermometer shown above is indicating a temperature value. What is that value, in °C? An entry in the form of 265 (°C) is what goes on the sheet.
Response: -12 (°C)
